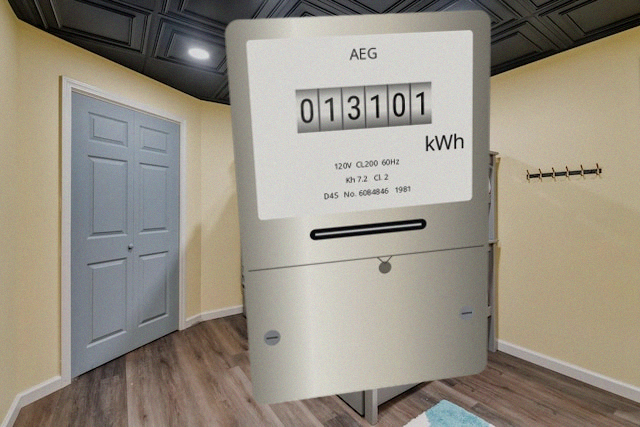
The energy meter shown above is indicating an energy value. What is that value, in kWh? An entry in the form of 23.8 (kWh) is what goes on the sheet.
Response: 13101 (kWh)
